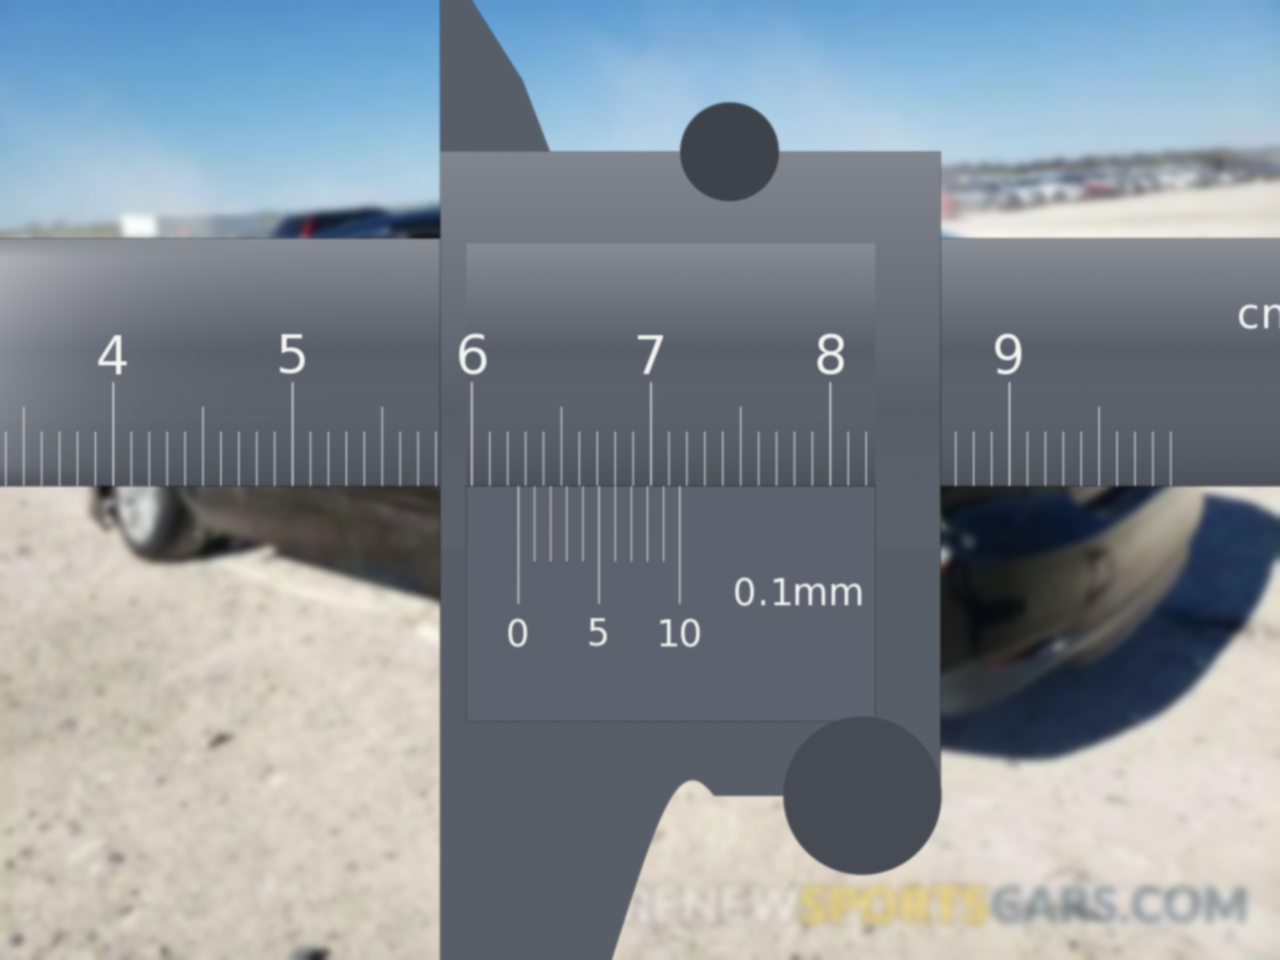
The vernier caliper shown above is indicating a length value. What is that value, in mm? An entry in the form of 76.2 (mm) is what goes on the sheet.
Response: 62.6 (mm)
